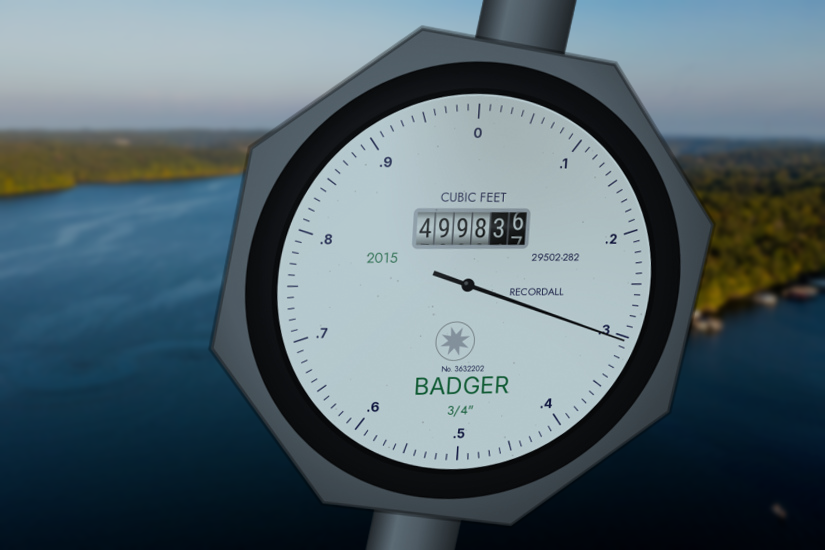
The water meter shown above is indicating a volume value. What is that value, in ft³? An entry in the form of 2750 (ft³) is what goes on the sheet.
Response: 499836.30 (ft³)
